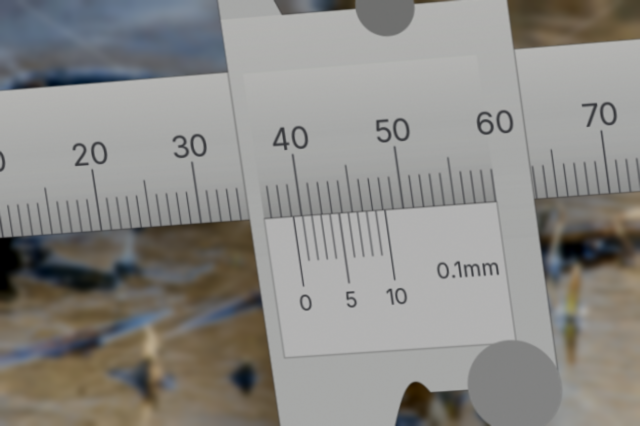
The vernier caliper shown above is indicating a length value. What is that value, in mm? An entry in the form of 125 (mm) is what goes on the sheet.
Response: 39.2 (mm)
